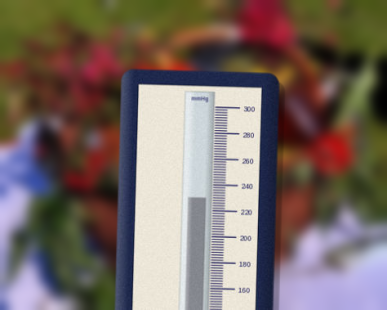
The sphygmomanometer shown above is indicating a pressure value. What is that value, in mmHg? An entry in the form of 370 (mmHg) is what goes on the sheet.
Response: 230 (mmHg)
